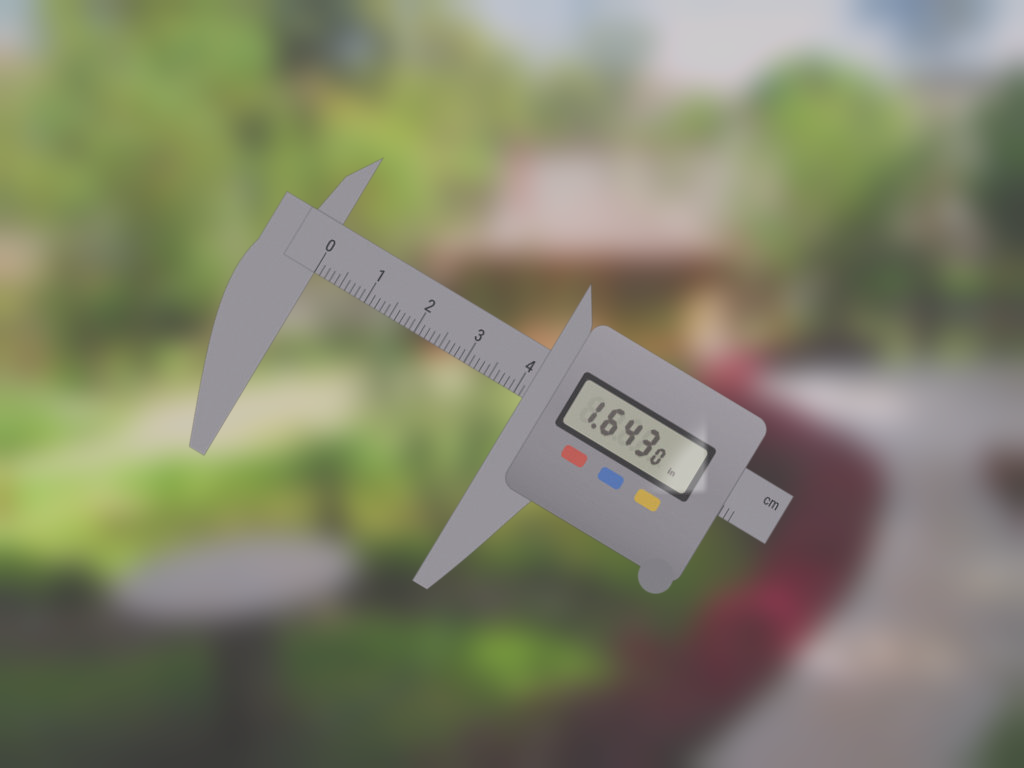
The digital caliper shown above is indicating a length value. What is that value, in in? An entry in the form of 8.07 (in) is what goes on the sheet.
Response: 1.6430 (in)
